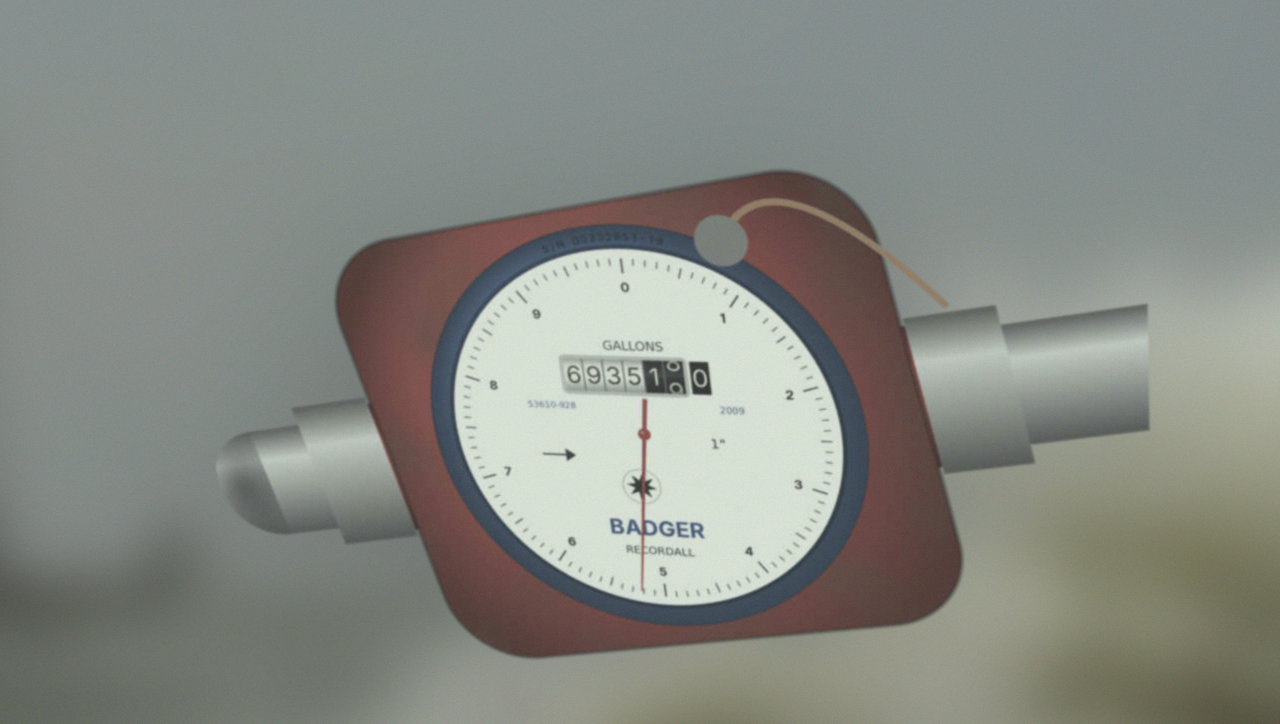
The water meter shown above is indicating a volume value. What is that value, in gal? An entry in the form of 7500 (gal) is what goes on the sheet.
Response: 6935185.2 (gal)
